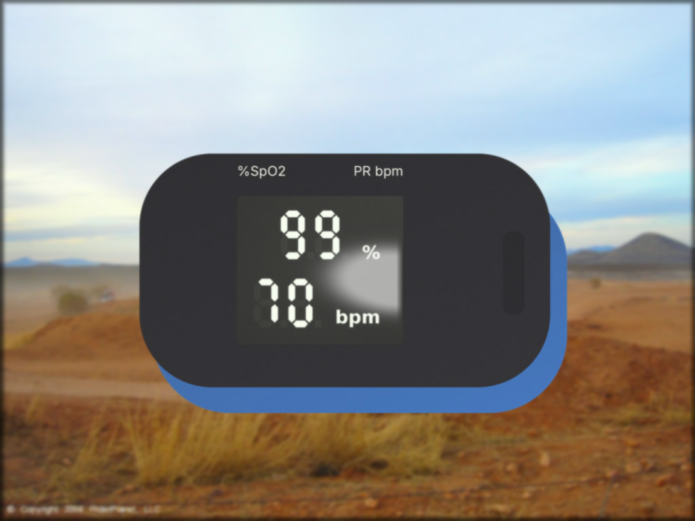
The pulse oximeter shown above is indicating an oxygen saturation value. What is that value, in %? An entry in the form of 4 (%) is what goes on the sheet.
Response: 99 (%)
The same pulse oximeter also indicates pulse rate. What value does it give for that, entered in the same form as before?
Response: 70 (bpm)
